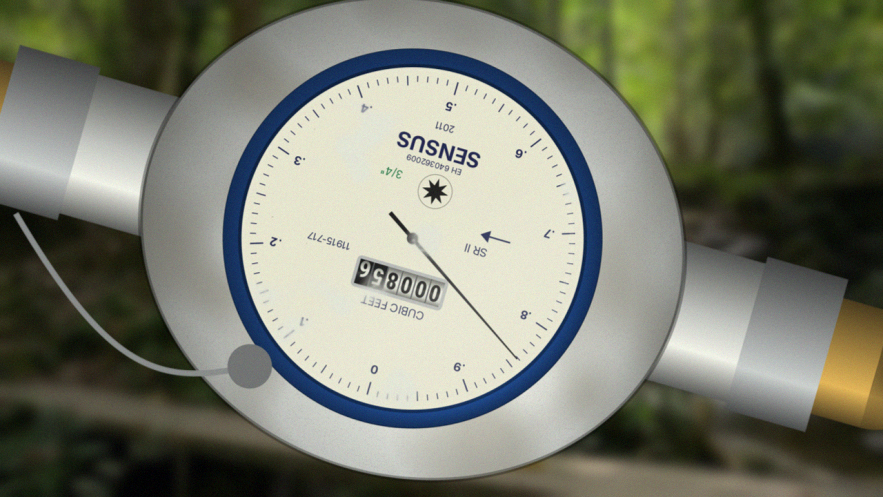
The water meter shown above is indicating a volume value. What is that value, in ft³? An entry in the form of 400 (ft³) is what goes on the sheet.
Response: 855.84 (ft³)
